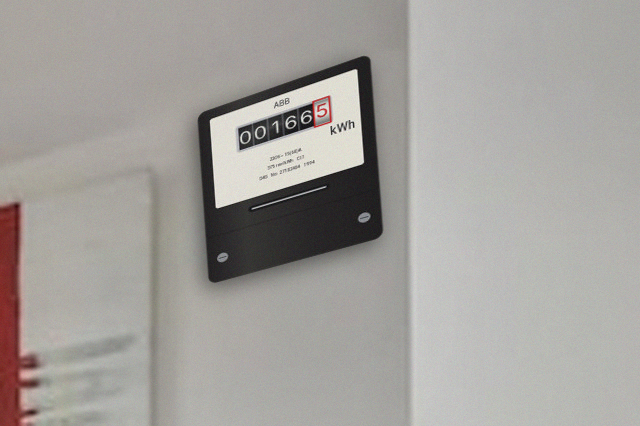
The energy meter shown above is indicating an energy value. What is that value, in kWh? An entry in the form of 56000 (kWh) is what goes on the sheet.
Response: 166.5 (kWh)
